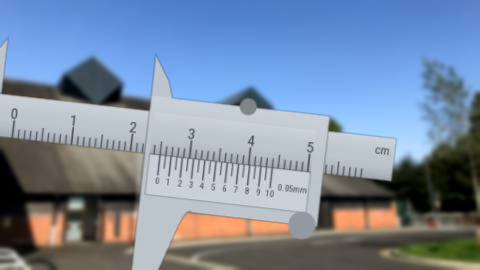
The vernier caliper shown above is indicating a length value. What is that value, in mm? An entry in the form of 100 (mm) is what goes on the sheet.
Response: 25.0 (mm)
